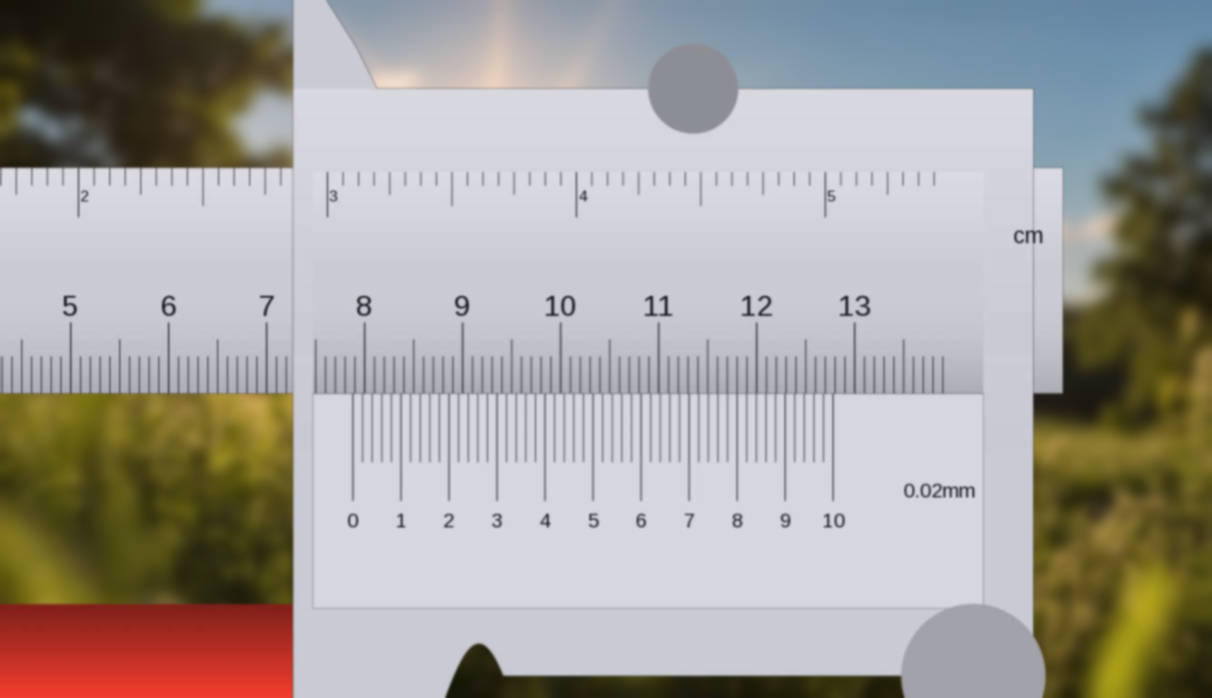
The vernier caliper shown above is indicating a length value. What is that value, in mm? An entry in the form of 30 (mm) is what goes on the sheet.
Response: 78.8 (mm)
